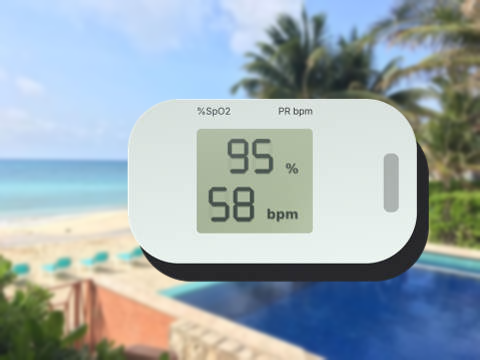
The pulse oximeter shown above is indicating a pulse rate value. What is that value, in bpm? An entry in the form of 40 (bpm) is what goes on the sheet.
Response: 58 (bpm)
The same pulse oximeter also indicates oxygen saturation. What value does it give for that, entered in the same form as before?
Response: 95 (%)
